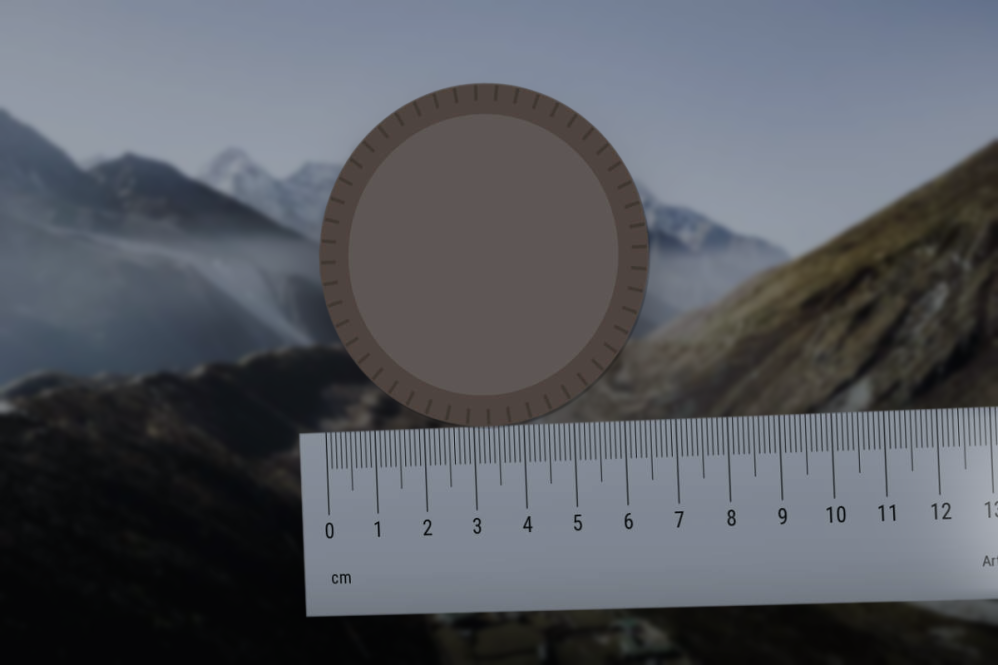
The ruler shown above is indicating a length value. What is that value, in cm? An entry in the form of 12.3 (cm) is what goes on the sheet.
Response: 6.6 (cm)
